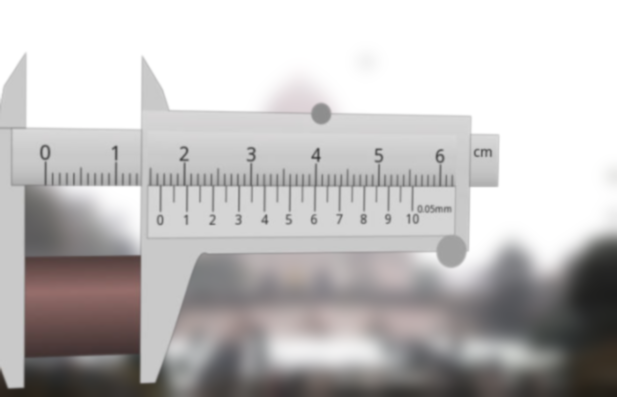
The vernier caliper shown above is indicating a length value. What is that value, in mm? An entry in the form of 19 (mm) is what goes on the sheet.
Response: 16.5 (mm)
